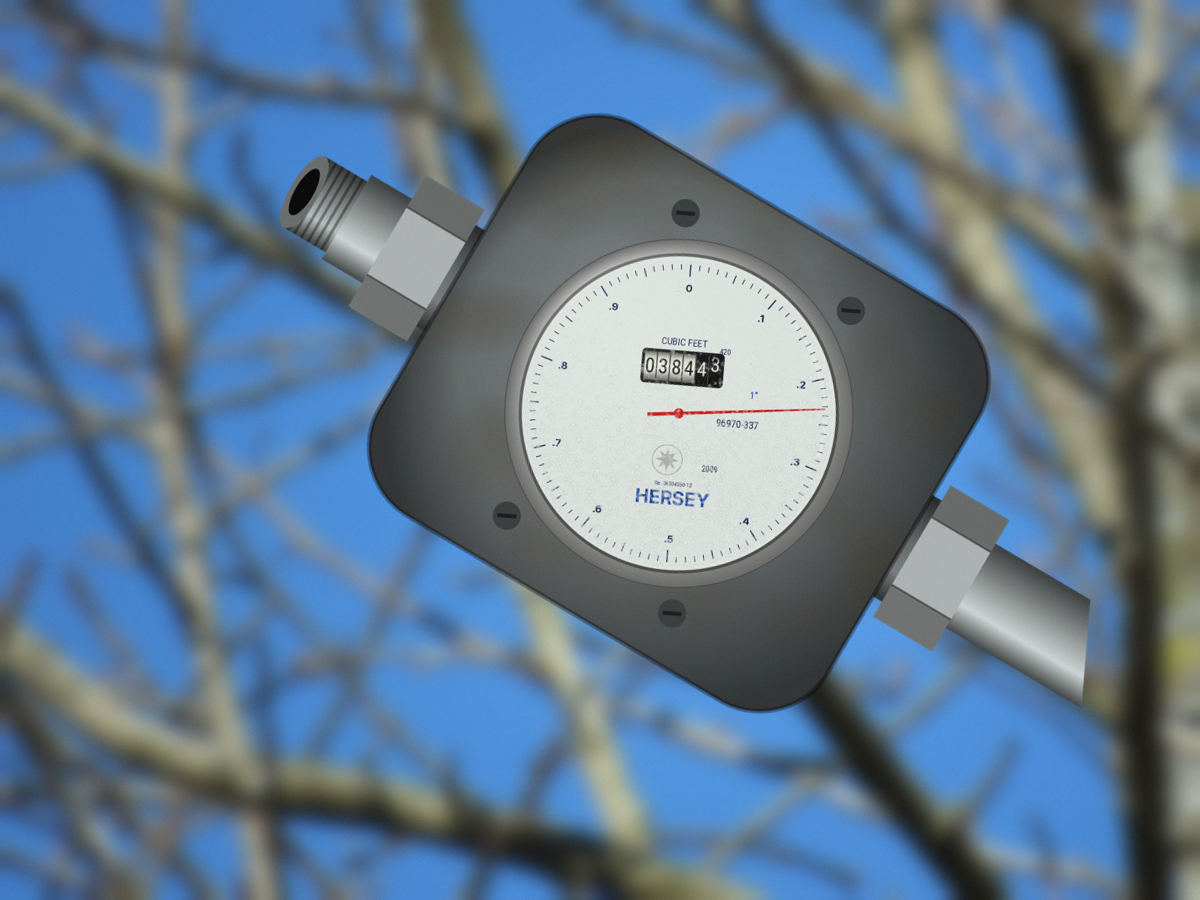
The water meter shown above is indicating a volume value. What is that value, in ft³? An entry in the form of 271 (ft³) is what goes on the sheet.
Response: 38443.23 (ft³)
